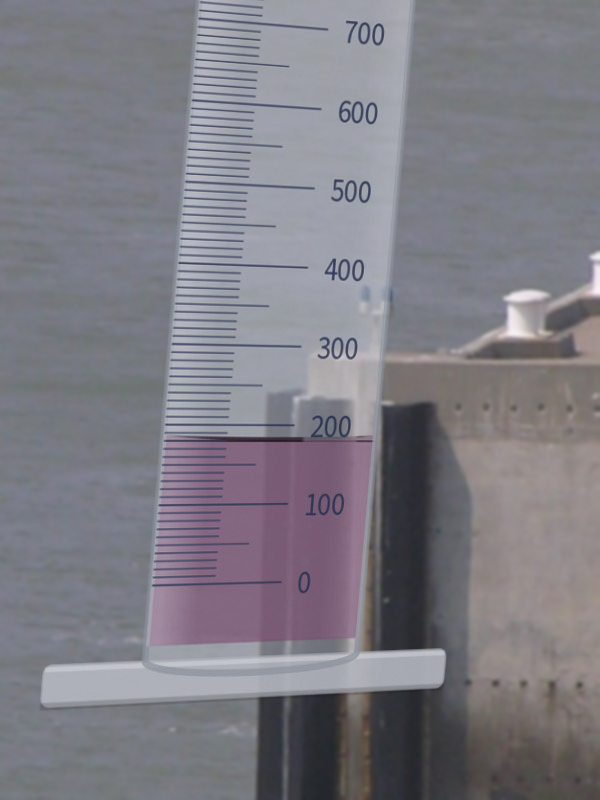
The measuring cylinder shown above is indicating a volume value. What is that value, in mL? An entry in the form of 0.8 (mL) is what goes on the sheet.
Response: 180 (mL)
